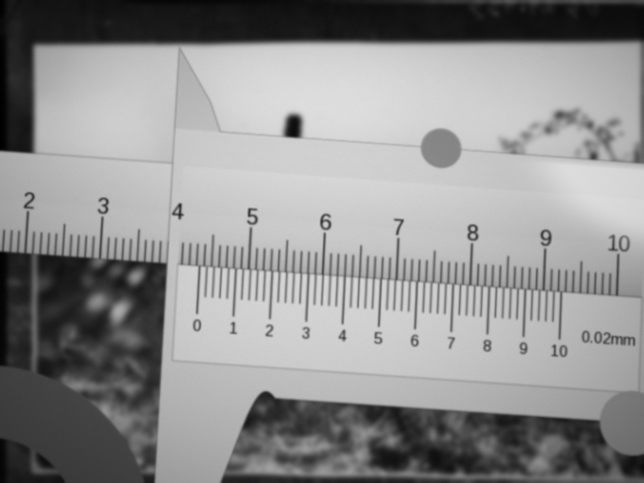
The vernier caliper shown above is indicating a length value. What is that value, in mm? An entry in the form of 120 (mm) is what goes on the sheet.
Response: 43.4 (mm)
